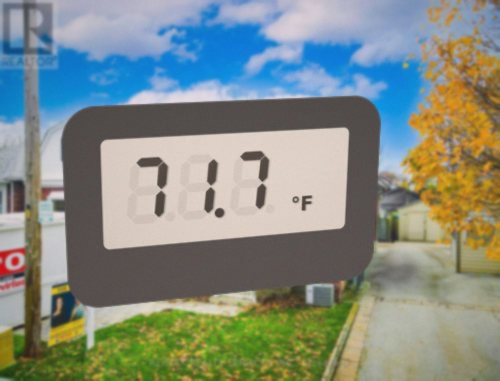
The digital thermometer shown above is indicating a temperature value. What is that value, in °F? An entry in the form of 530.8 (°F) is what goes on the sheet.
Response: 71.7 (°F)
